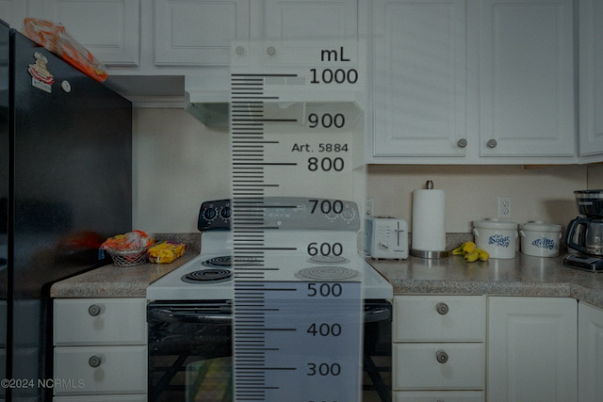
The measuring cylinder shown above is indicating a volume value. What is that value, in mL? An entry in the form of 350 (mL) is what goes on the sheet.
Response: 520 (mL)
